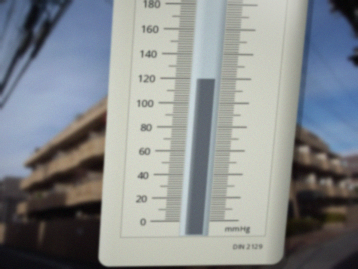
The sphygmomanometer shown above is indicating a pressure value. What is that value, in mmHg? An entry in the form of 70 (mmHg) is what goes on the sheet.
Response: 120 (mmHg)
